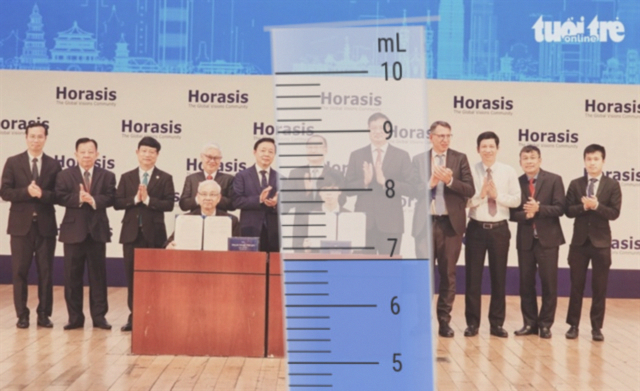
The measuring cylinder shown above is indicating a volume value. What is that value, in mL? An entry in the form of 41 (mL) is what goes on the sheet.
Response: 6.8 (mL)
